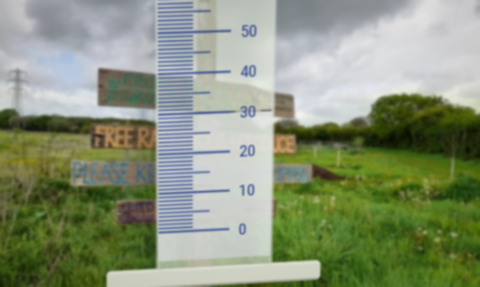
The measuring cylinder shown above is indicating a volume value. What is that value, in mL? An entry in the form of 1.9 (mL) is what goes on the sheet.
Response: 30 (mL)
